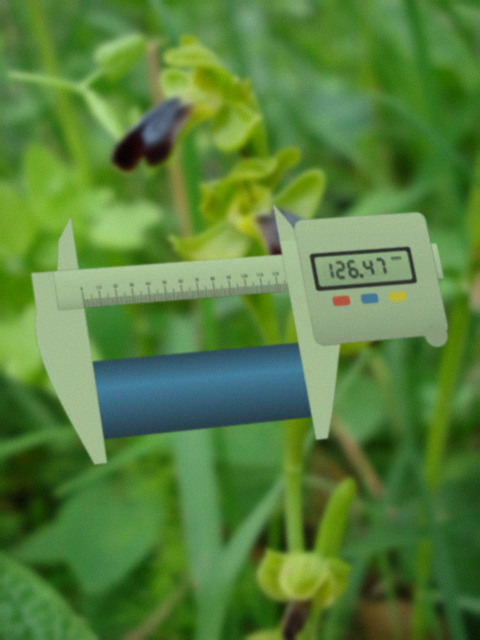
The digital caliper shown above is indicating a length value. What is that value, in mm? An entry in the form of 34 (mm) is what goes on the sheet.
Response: 126.47 (mm)
